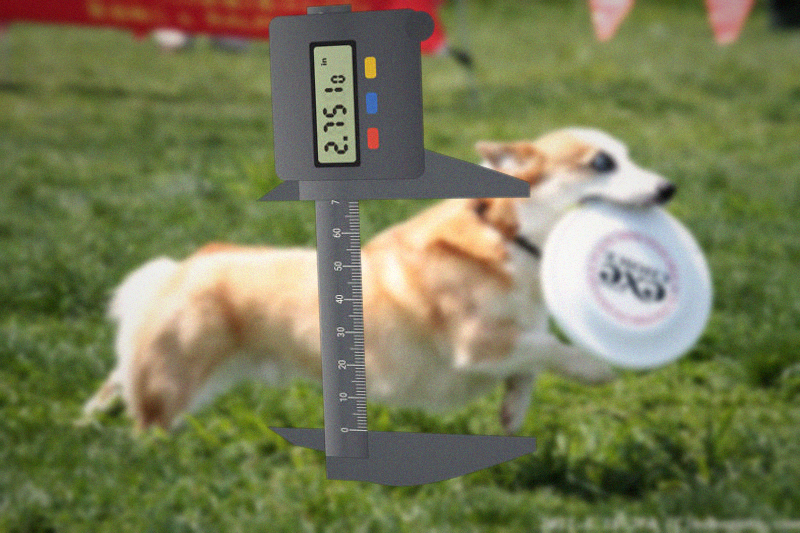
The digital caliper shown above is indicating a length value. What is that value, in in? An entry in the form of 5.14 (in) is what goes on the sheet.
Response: 2.7510 (in)
